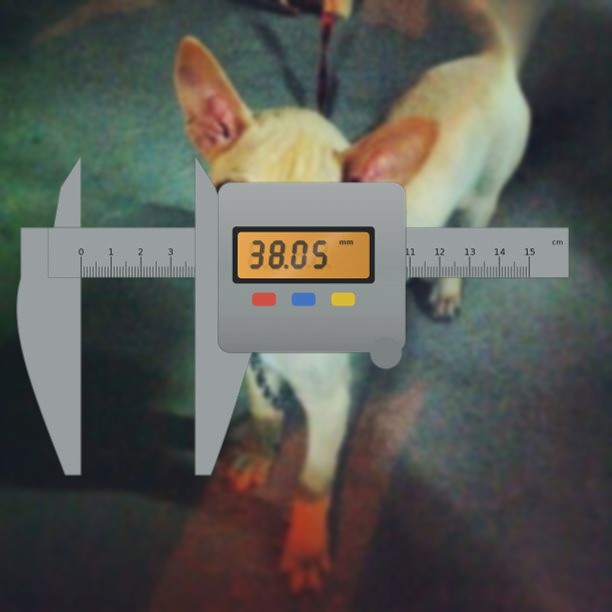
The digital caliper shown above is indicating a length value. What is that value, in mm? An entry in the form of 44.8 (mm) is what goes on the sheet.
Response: 38.05 (mm)
